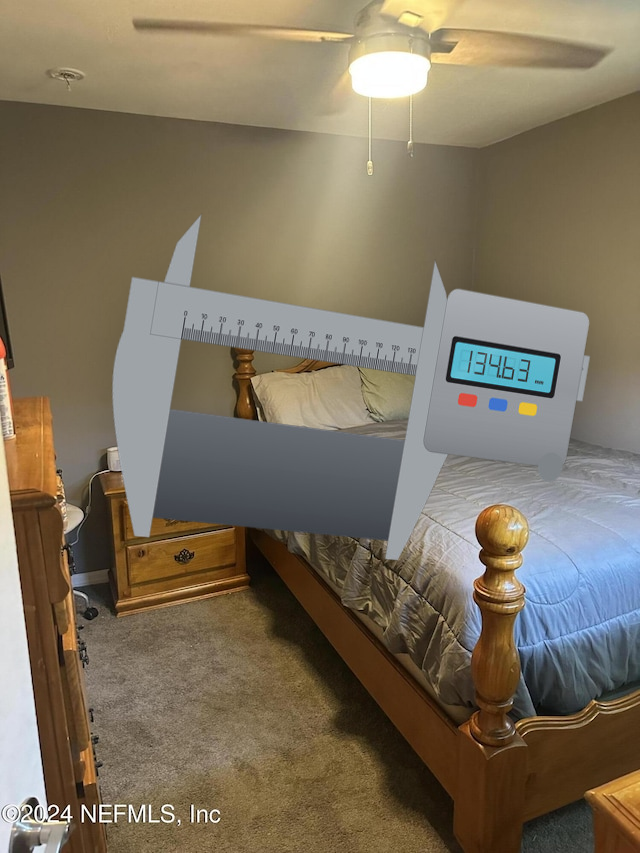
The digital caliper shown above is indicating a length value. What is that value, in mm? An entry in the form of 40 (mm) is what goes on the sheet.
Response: 134.63 (mm)
